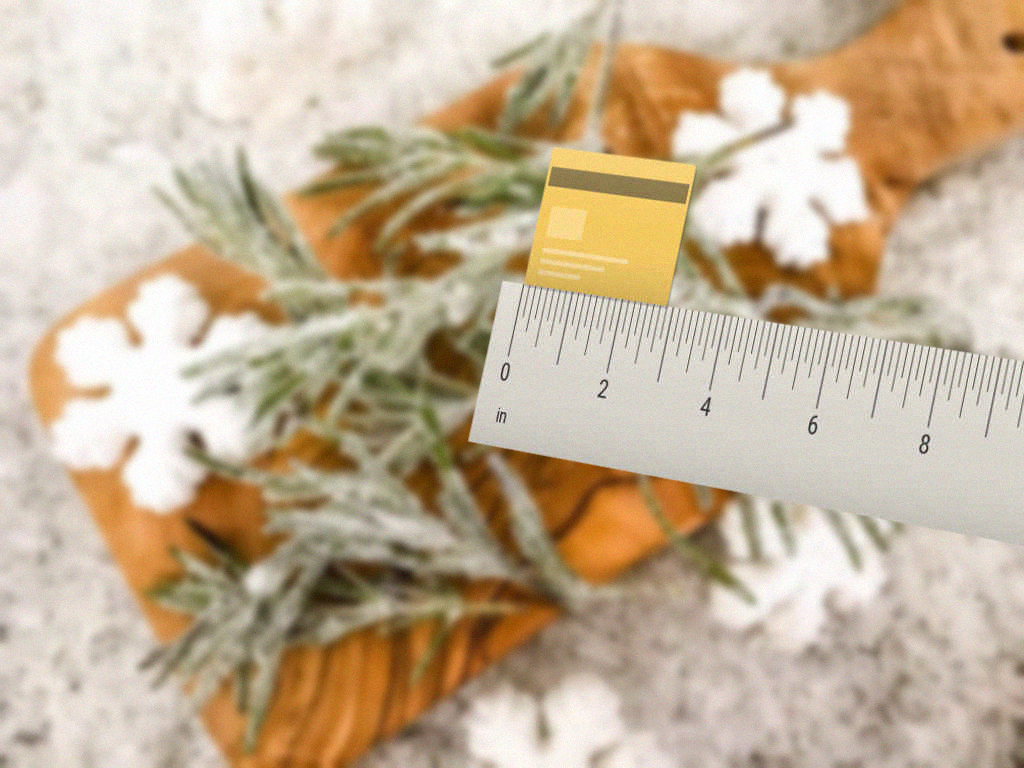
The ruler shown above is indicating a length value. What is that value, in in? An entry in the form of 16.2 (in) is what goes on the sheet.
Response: 2.875 (in)
